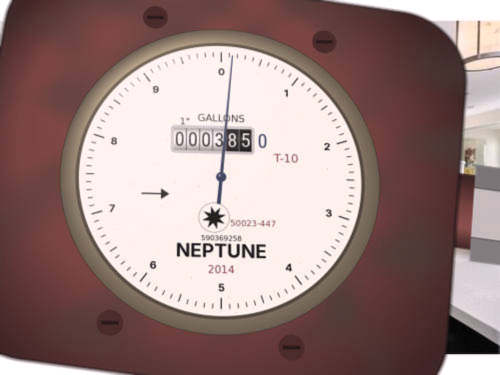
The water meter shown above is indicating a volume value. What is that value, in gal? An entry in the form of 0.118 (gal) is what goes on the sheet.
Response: 3850.1 (gal)
